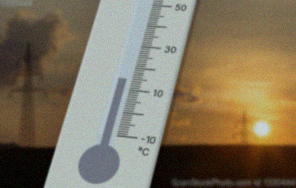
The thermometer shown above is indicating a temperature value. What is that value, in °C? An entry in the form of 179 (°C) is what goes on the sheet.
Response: 15 (°C)
